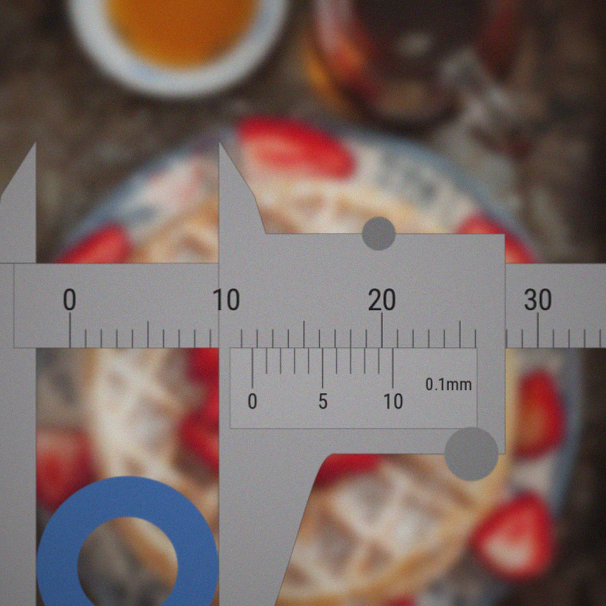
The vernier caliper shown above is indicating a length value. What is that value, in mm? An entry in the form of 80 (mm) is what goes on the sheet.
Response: 11.7 (mm)
